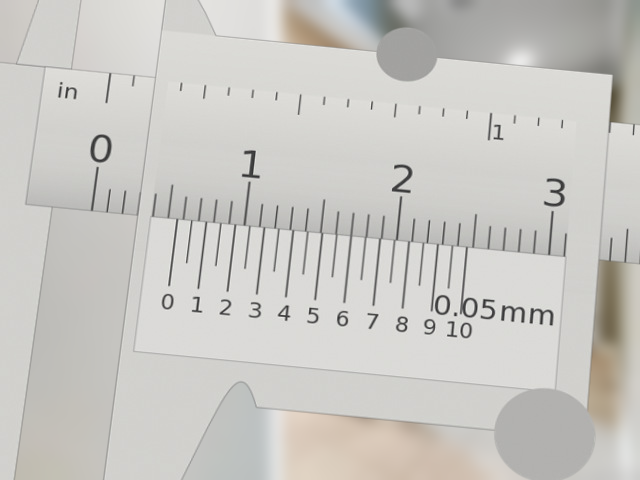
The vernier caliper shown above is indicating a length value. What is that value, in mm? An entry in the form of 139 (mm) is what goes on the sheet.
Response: 5.6 (mm)
